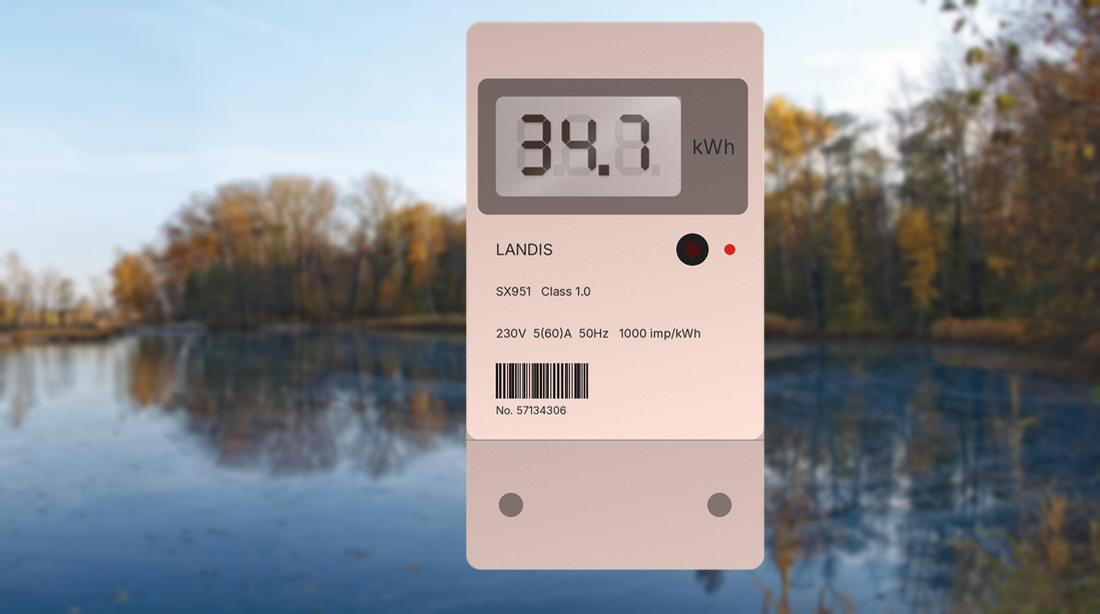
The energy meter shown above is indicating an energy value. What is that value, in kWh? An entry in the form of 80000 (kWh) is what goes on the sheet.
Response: 34.7 (kWh)
